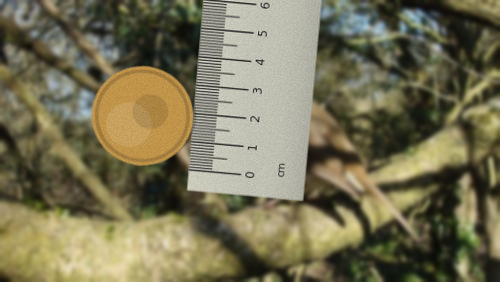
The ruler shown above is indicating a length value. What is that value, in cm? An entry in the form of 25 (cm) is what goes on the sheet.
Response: 3.5 (cm)
